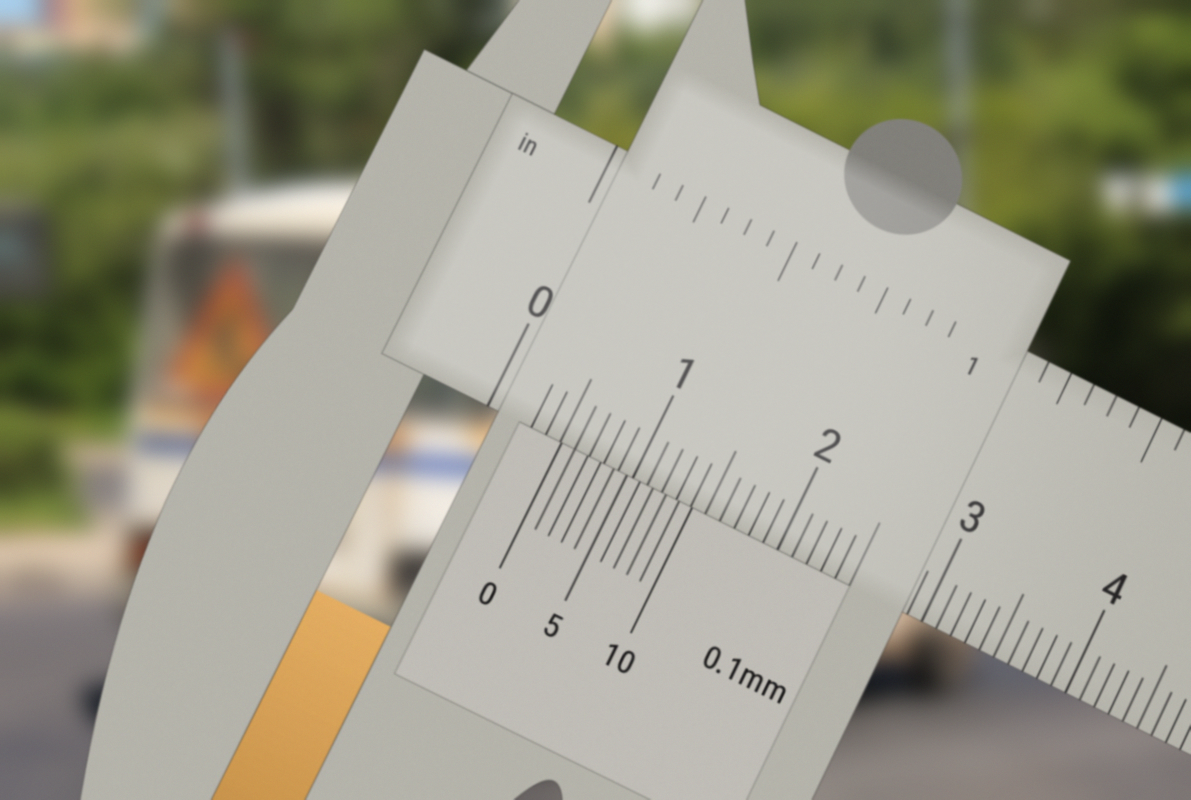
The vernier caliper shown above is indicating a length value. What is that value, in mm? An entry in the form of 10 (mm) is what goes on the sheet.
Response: 5.1 (mm)
